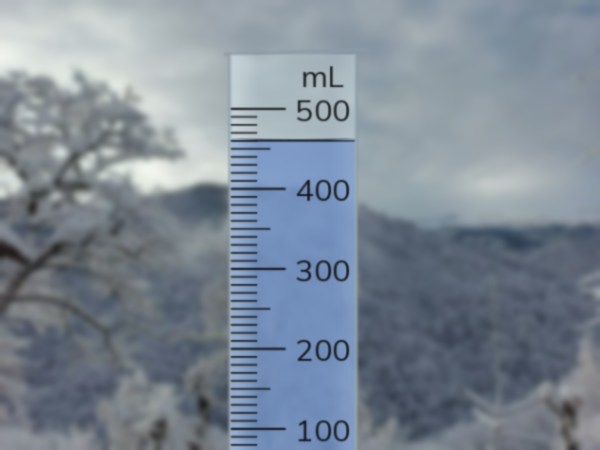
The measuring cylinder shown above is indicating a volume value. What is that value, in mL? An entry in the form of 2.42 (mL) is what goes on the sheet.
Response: 460 (mL)
